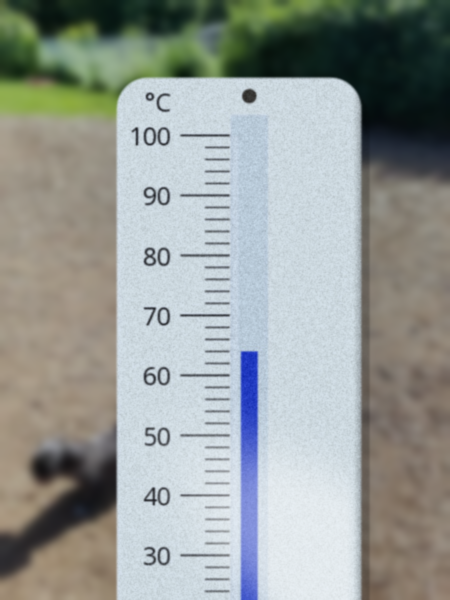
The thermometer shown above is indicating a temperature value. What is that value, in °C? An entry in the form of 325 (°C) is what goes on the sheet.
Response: 64 (°C)
